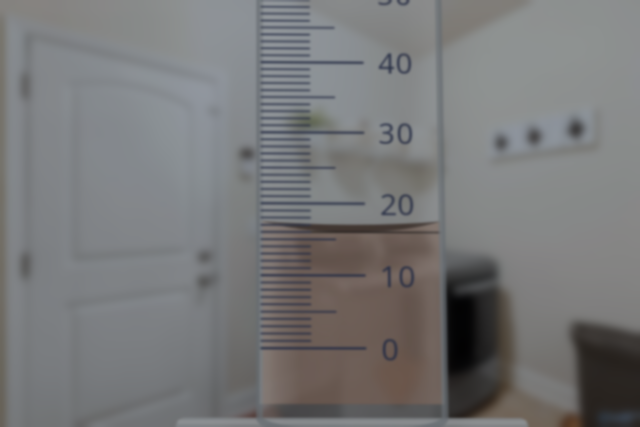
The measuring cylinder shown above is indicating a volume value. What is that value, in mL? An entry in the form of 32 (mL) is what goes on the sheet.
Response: 16 (mL)
